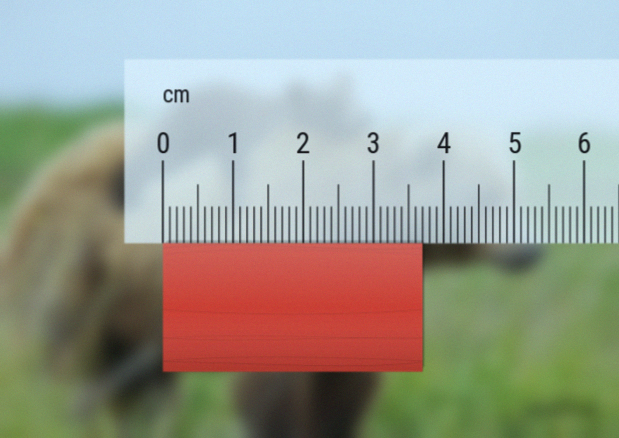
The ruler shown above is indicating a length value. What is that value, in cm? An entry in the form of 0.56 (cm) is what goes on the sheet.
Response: 3.7 (cm)
